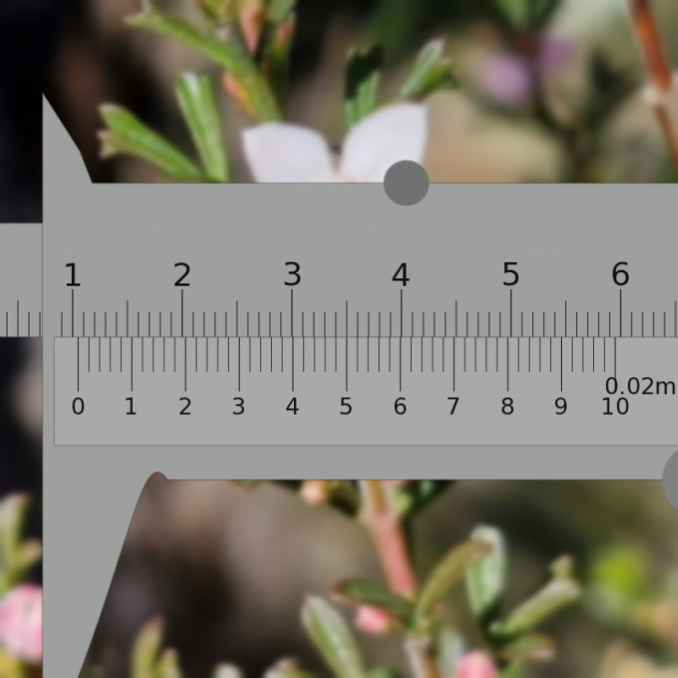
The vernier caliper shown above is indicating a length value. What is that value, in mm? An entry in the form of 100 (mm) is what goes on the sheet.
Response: 10.5 (mm)
